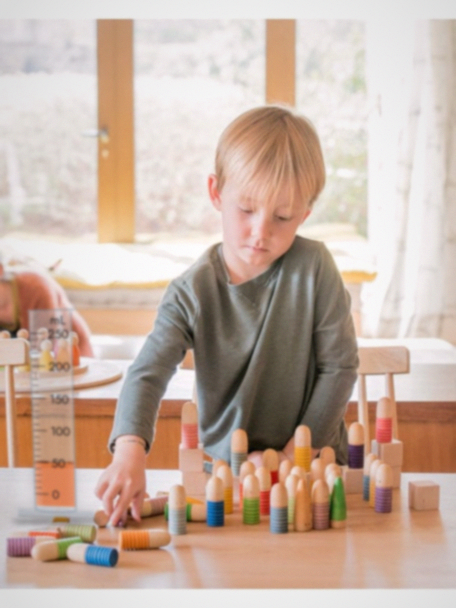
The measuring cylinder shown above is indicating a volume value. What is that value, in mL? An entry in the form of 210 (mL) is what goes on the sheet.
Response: 50 (mL)
